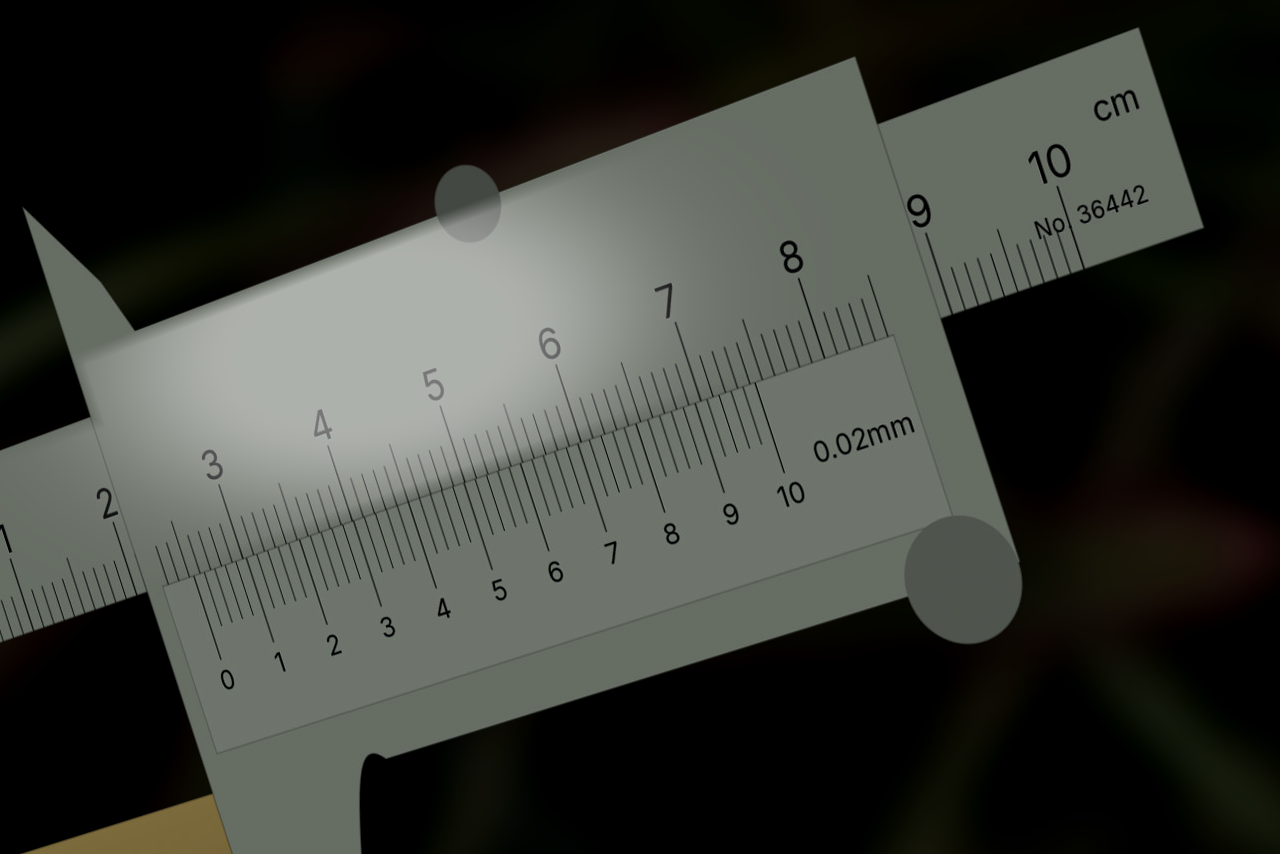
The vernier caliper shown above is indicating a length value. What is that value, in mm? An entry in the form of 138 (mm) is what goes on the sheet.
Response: 25.4 (mm)
